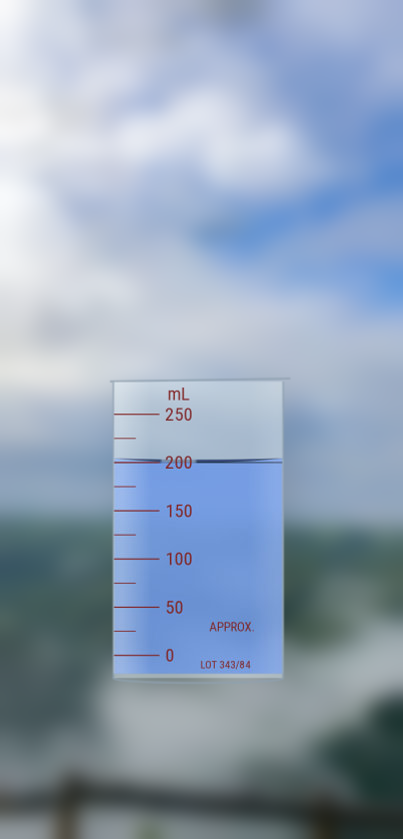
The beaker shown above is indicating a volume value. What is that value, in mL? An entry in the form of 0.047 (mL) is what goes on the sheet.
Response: 200 (mL)
